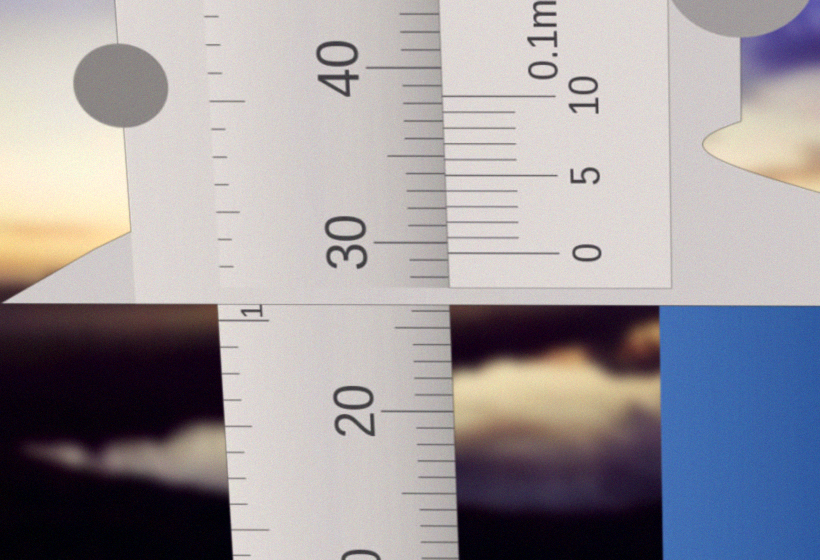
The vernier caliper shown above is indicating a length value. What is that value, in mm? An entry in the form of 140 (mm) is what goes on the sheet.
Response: 29.4 (mm)
